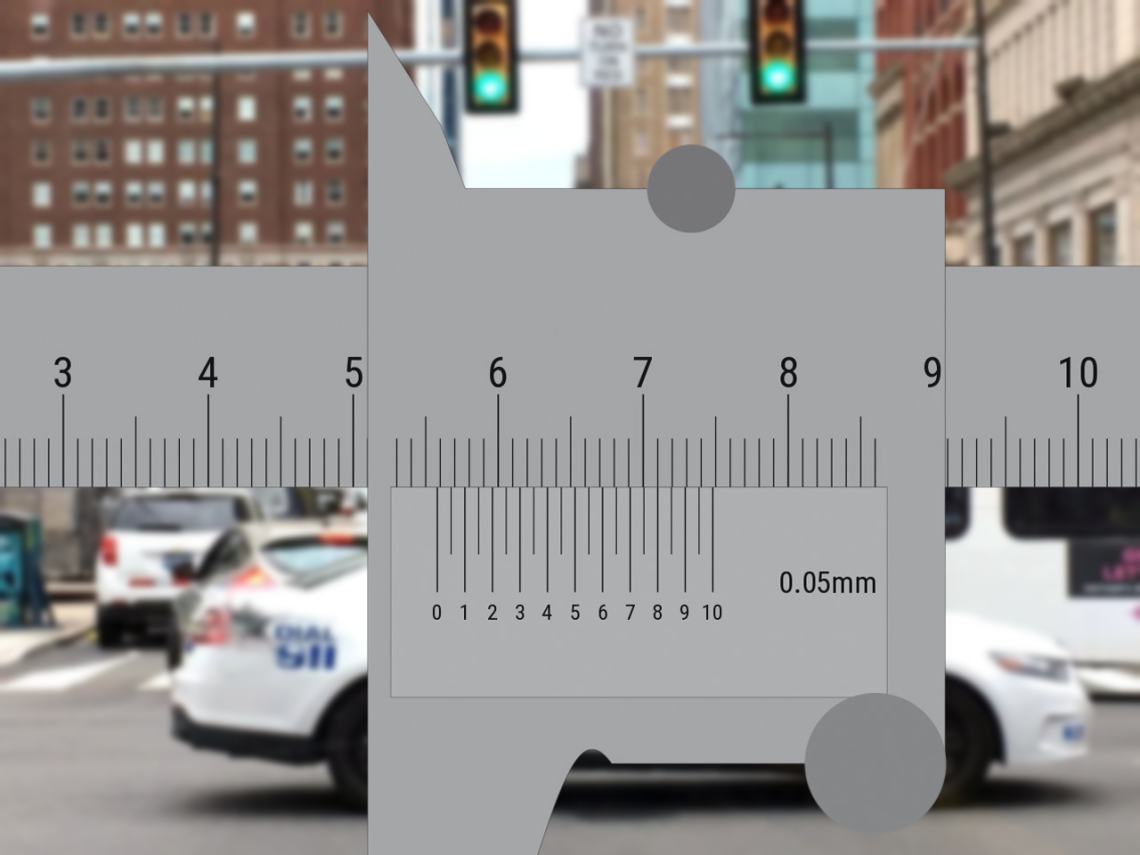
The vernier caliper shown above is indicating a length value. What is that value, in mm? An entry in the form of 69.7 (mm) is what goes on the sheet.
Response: 55.8 (mm)
